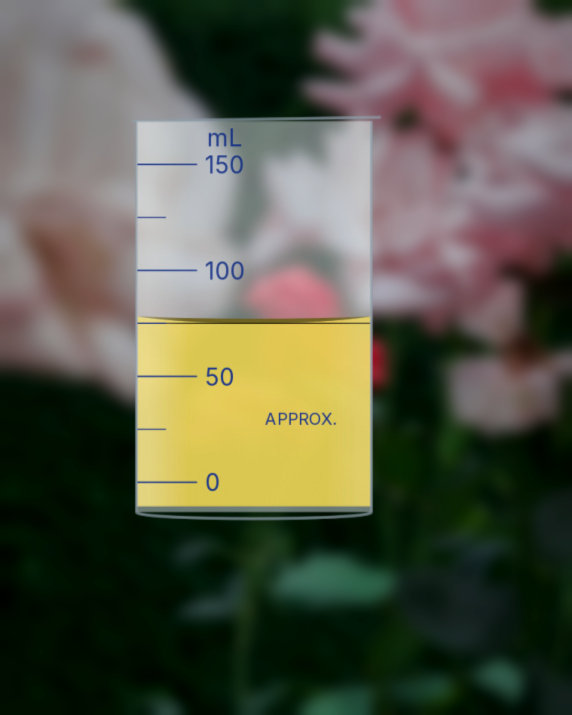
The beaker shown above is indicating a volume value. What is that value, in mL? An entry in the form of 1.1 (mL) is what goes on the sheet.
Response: 75 (mL)
